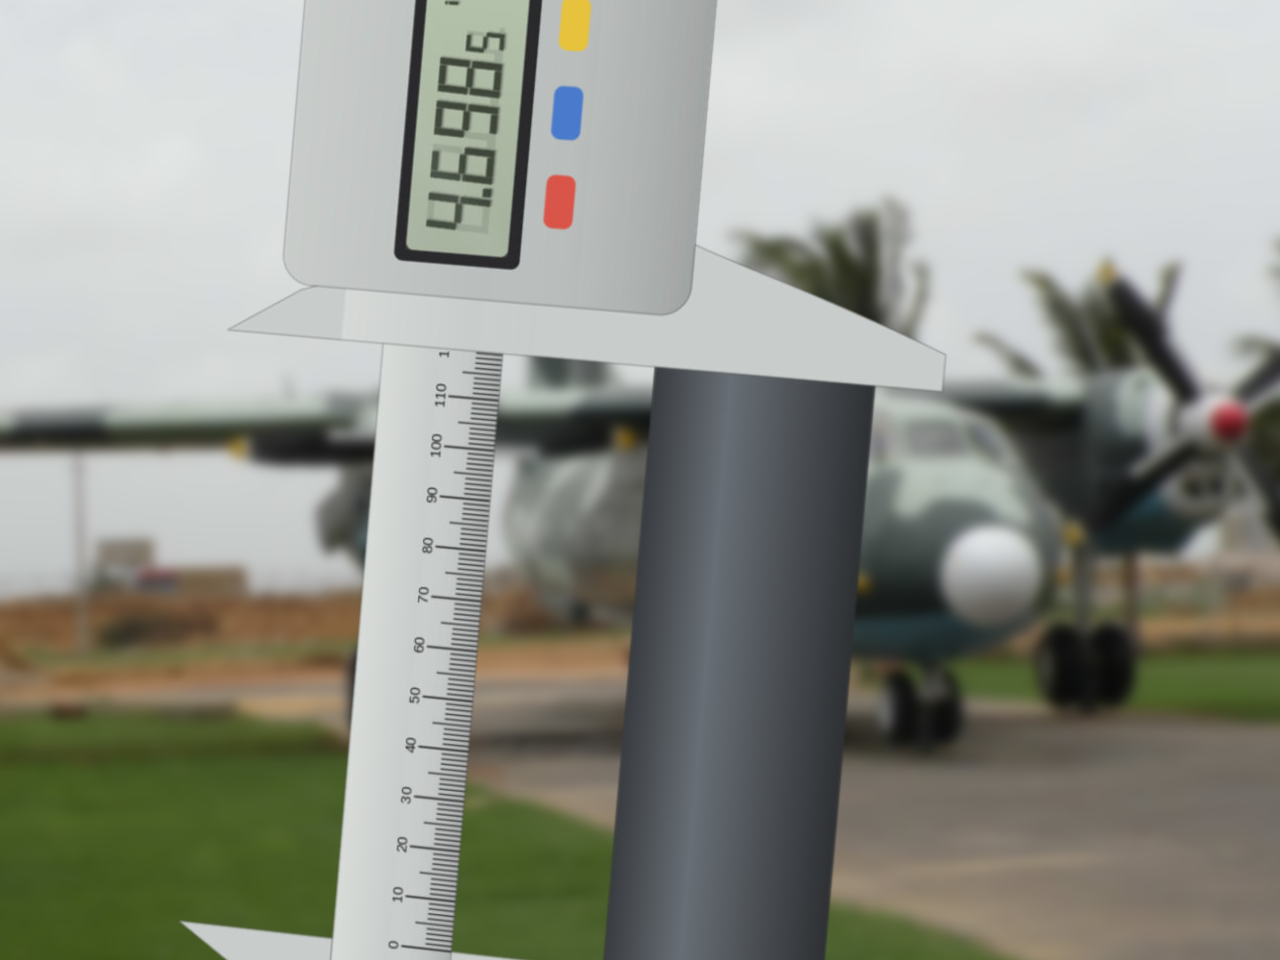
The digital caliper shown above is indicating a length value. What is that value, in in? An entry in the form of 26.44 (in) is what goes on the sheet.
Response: 4.6985 (in)
